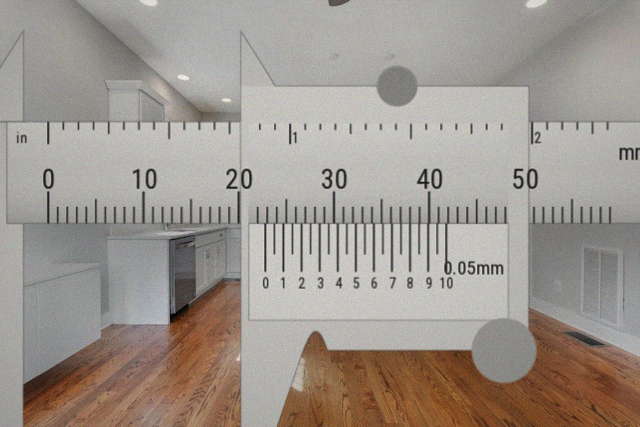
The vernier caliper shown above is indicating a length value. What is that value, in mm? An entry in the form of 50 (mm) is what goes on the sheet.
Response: 22.8 (mm)
